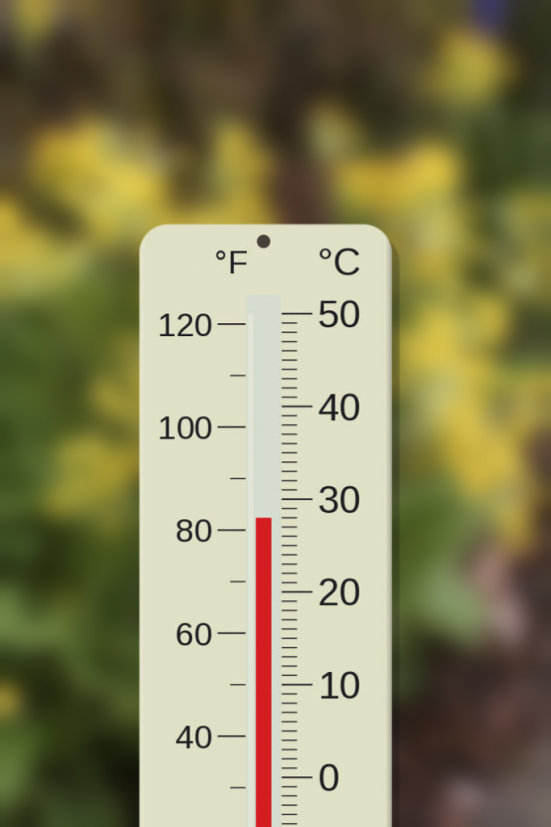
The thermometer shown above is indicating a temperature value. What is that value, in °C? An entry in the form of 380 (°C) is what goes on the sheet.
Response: 28 (°C)
